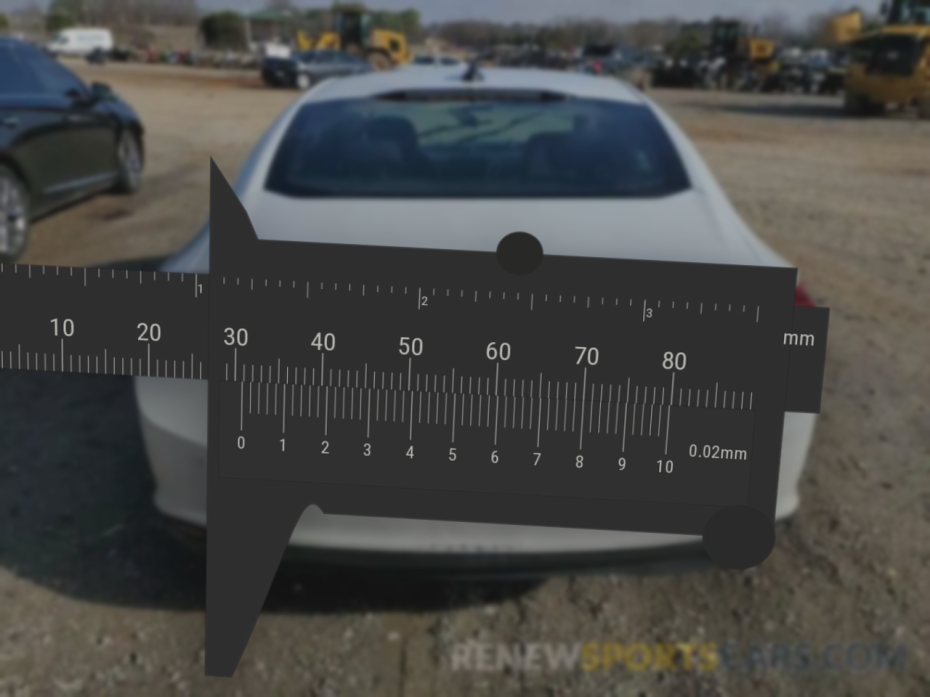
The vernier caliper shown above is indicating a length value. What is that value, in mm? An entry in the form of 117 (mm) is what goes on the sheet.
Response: 30.8 (mm)
